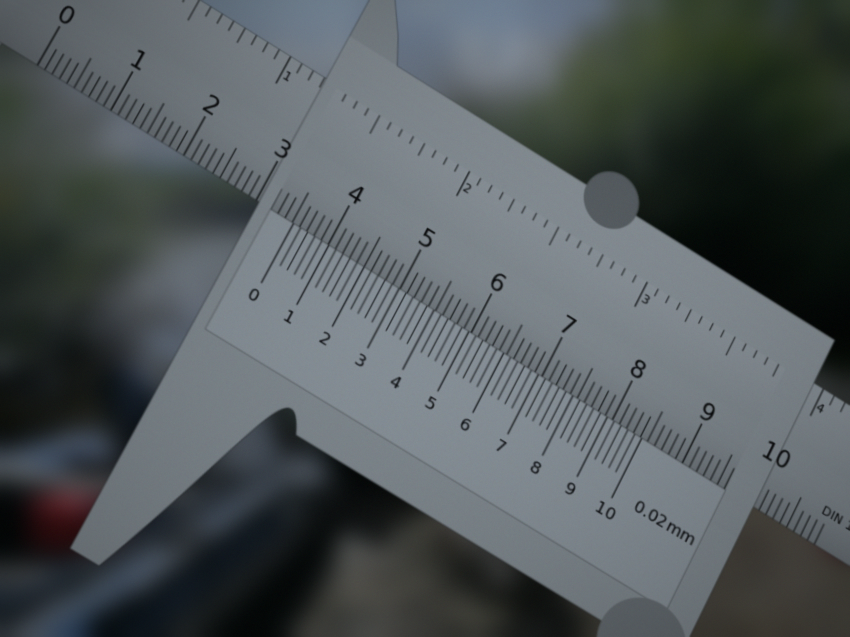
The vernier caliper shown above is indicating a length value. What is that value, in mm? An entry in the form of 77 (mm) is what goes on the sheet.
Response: 35.2 (mm)
